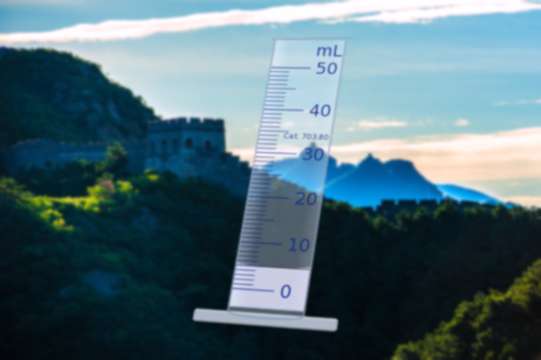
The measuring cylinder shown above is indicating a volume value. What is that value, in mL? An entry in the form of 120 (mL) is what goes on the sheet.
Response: 5 (mL)
